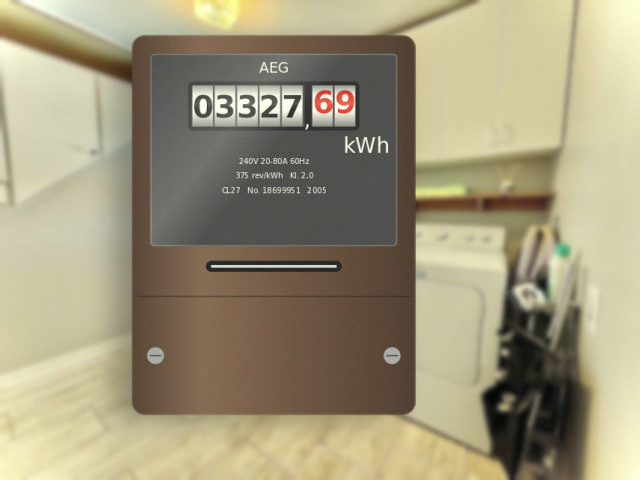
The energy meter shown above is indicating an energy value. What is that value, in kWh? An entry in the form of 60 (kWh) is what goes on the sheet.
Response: 3327.69 (kWh)
